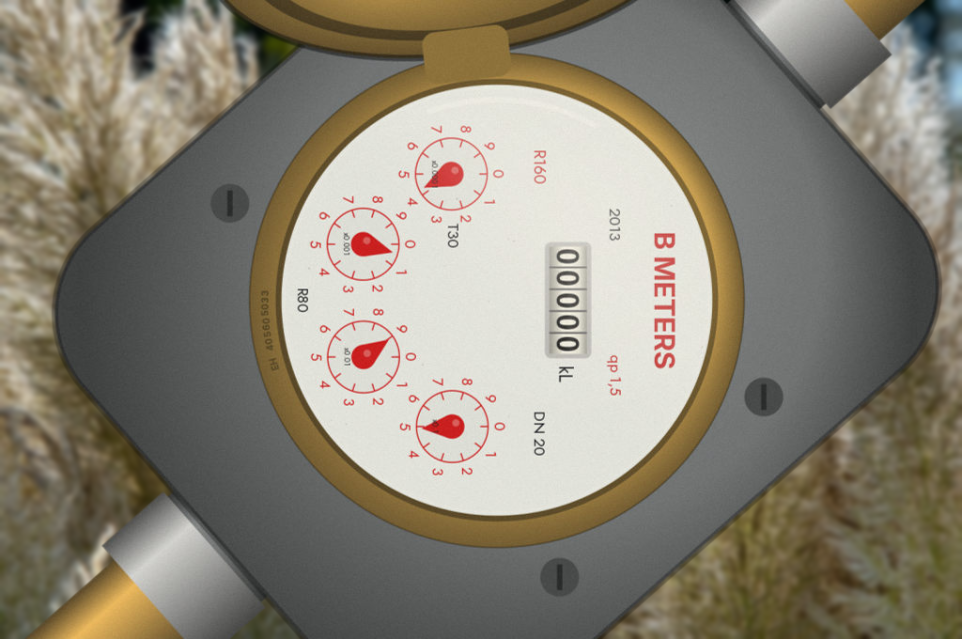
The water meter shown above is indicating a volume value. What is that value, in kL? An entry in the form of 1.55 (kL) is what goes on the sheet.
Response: 0.4904 (kL)
